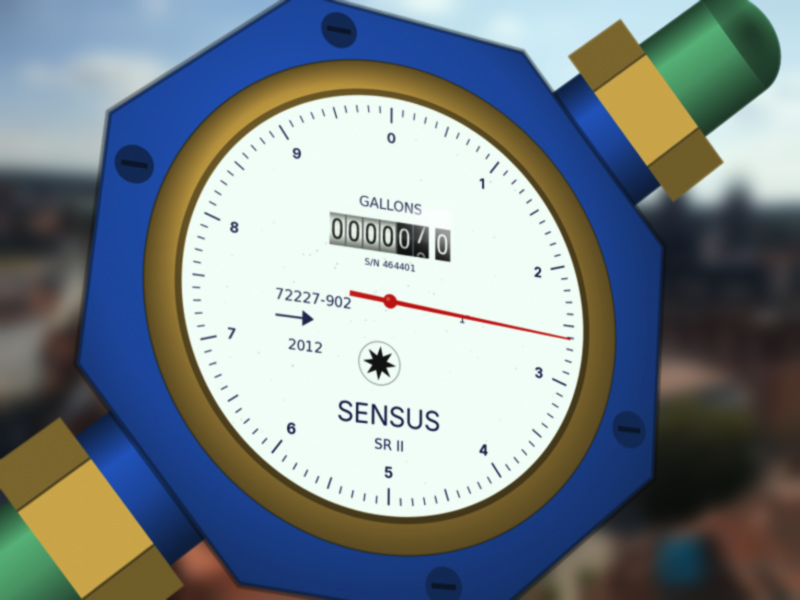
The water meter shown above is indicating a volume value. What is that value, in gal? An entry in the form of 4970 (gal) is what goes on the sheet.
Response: 72.6 (gal)
